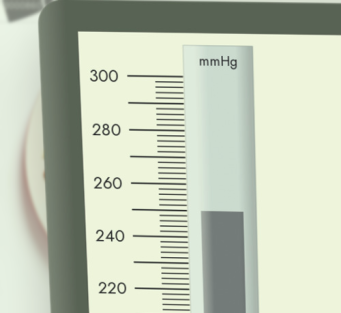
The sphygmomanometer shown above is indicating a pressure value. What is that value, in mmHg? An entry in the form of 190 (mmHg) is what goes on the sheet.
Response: 250 (mmHg)
